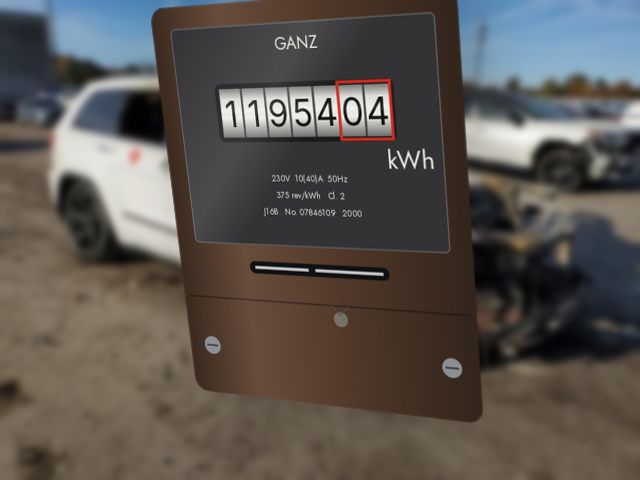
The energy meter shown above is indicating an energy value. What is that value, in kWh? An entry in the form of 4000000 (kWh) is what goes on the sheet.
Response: 11954.04 (kWh)
